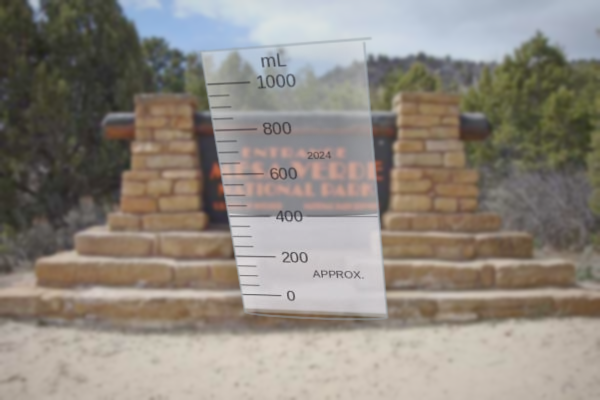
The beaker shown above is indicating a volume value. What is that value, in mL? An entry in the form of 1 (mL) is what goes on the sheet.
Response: 400 (mL)
